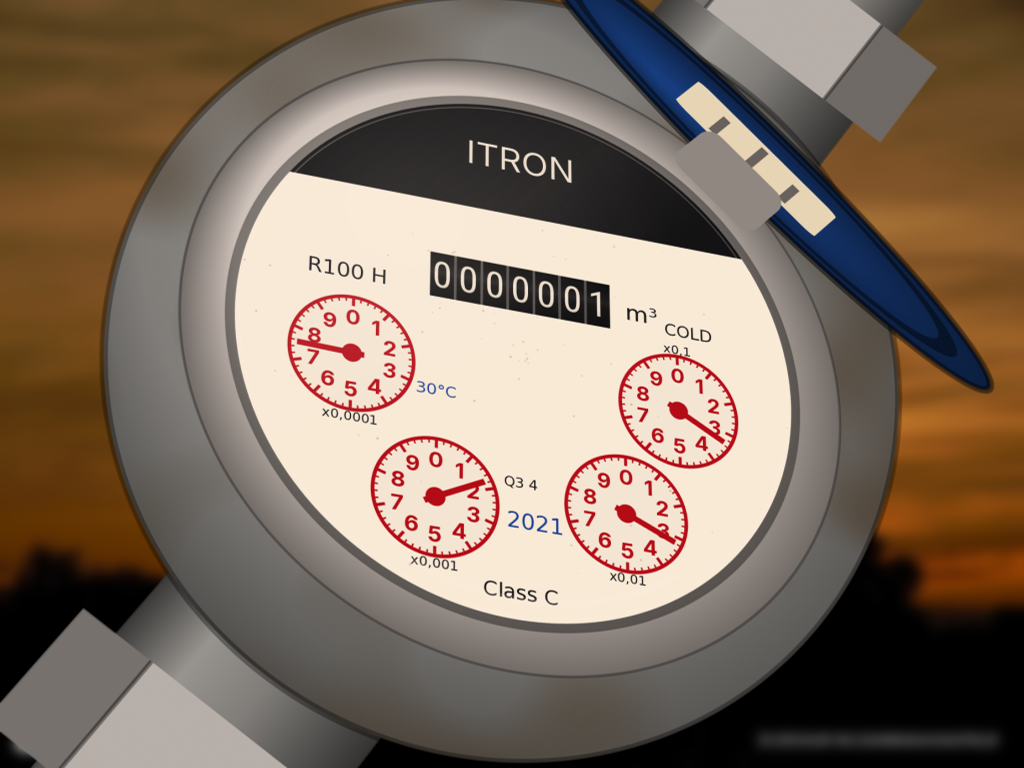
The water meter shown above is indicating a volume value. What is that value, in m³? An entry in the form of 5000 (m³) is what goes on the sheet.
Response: 1.3317 (m³)
